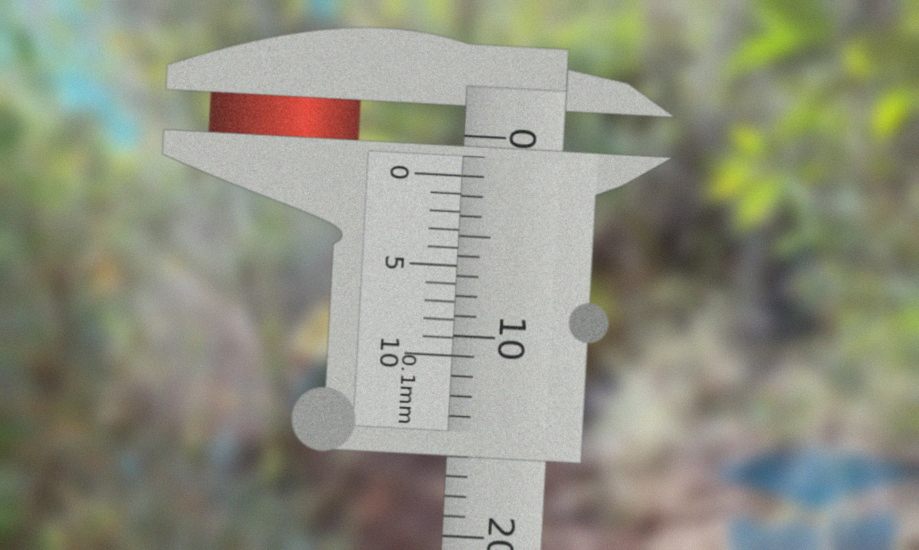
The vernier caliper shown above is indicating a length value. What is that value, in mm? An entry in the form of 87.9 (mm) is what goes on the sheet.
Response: 2.0 (mm)
